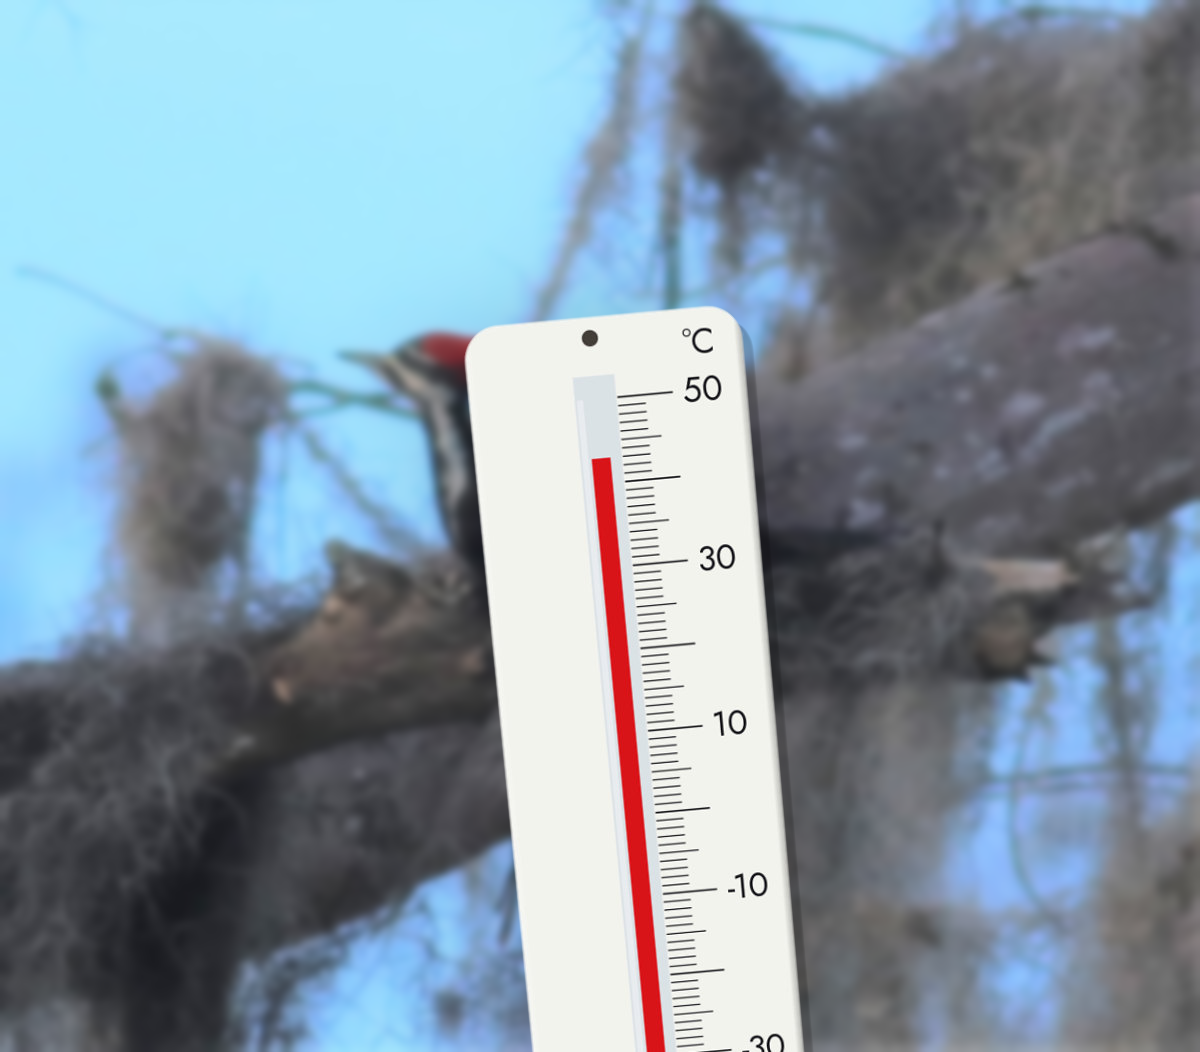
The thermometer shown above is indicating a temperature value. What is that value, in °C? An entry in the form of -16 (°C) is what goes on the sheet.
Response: 43 (°C)
